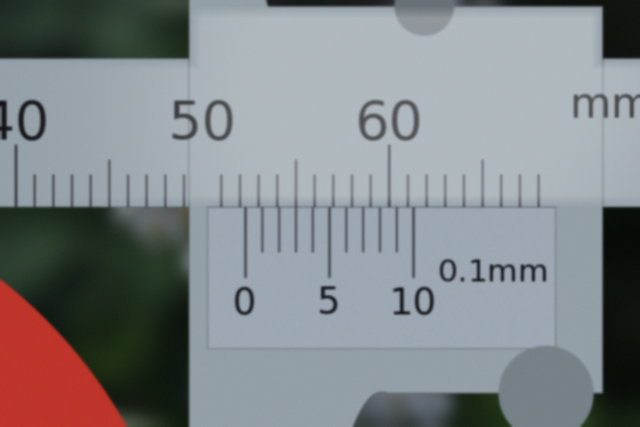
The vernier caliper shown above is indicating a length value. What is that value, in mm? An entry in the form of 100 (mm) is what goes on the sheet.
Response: 52.3 (mm)
